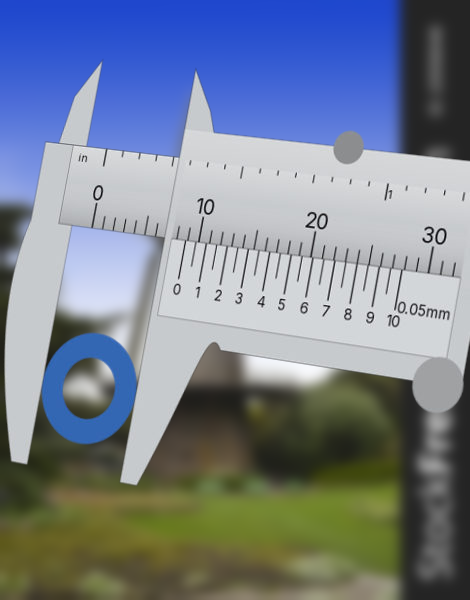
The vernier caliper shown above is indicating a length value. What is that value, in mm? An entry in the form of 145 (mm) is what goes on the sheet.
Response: 8.8 (mm)
